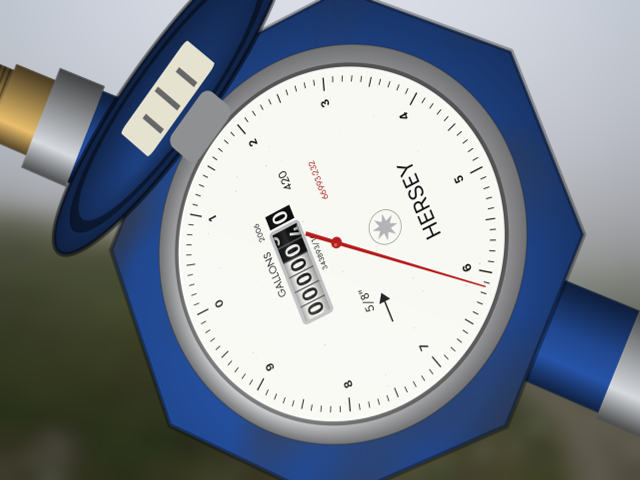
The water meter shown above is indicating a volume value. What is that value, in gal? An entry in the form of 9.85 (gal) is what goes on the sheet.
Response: 36.1 (gal)
